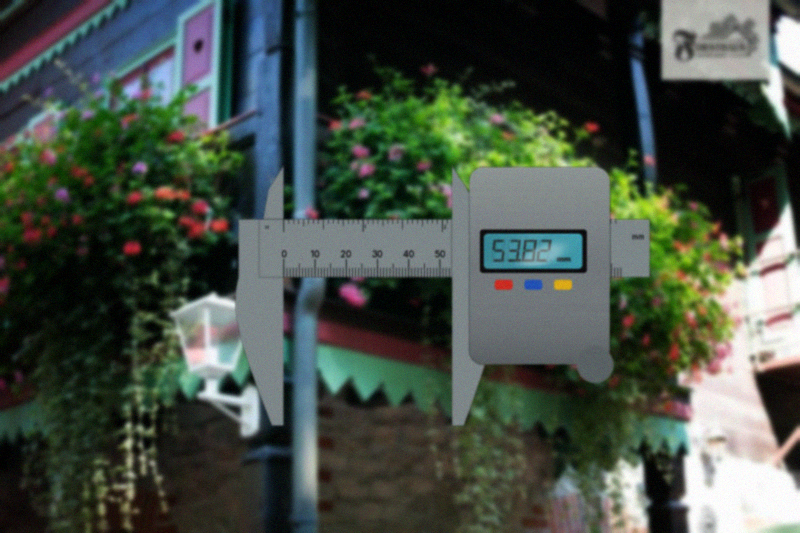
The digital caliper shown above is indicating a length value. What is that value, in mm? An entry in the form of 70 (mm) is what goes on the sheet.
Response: 53.82 (mm)
